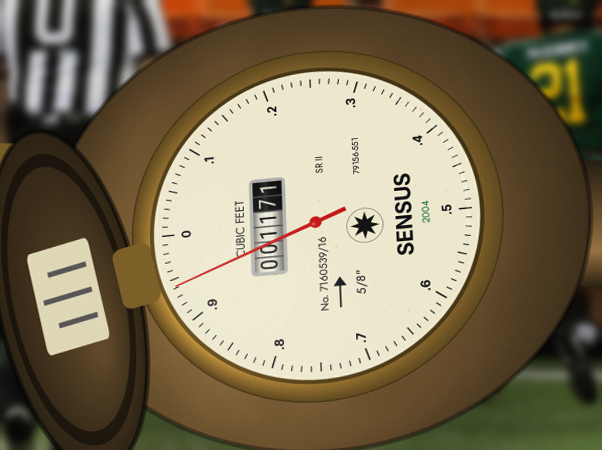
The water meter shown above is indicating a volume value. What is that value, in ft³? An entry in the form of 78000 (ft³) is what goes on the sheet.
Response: 1170.94 (ft³)
